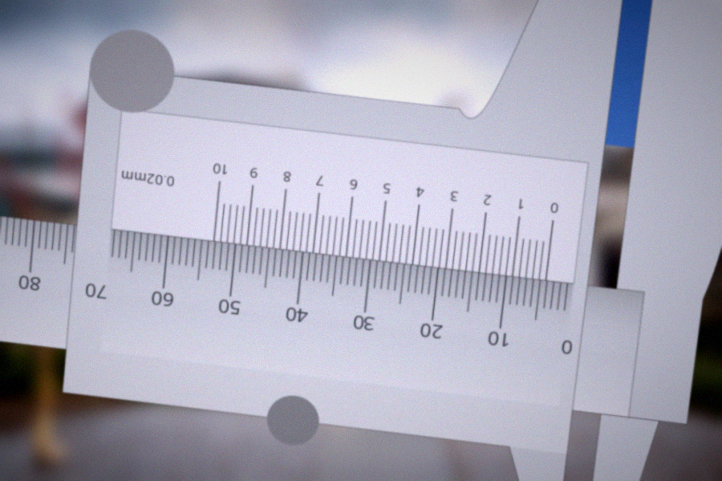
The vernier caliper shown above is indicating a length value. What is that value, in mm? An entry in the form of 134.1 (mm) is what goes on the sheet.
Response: 4.2 (mm)
